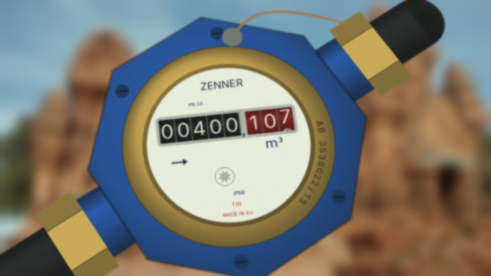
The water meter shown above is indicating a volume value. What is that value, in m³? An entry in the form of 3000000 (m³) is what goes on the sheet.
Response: 400.107 (m³)
